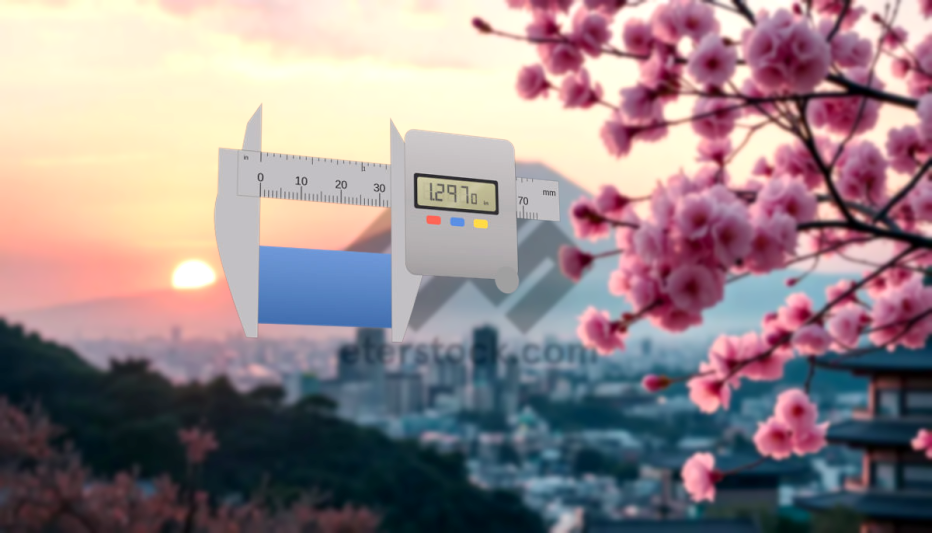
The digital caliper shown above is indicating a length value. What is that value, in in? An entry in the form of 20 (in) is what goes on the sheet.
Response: 1.2970 (in)
